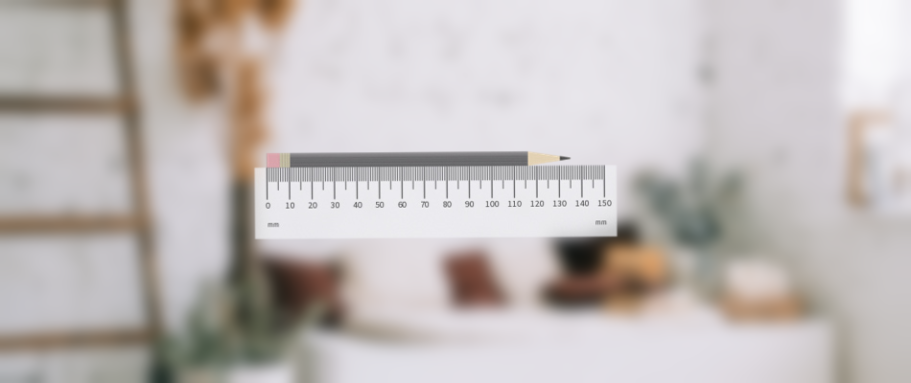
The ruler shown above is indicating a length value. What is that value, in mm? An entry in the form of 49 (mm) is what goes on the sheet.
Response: 135 (mm)
